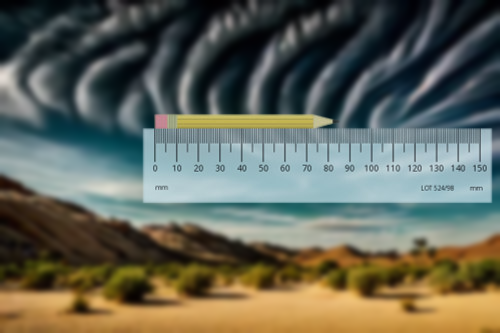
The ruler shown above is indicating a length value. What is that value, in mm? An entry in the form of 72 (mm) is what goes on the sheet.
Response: 85 (mm)
